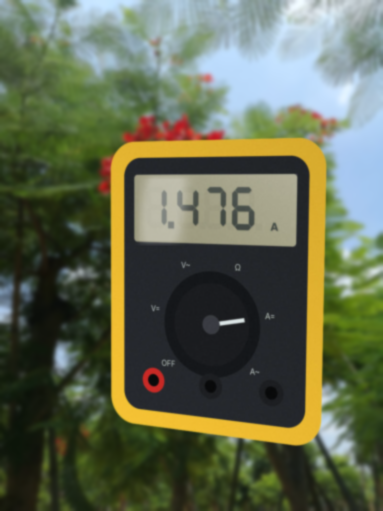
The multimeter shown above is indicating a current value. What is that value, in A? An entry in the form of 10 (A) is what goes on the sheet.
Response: 1.476 (A)
